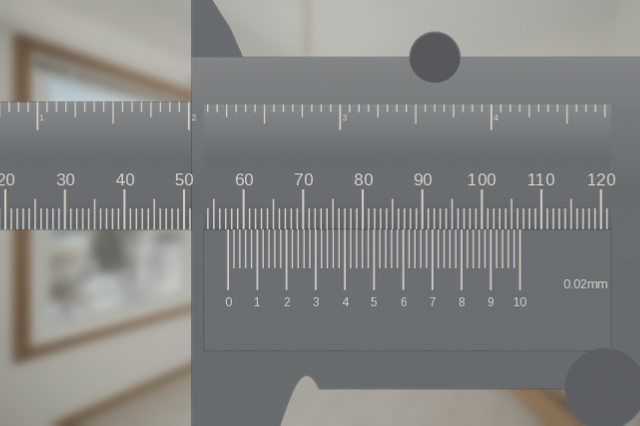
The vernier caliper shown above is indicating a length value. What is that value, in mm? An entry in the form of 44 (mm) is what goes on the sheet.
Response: 57.4 (mm)
